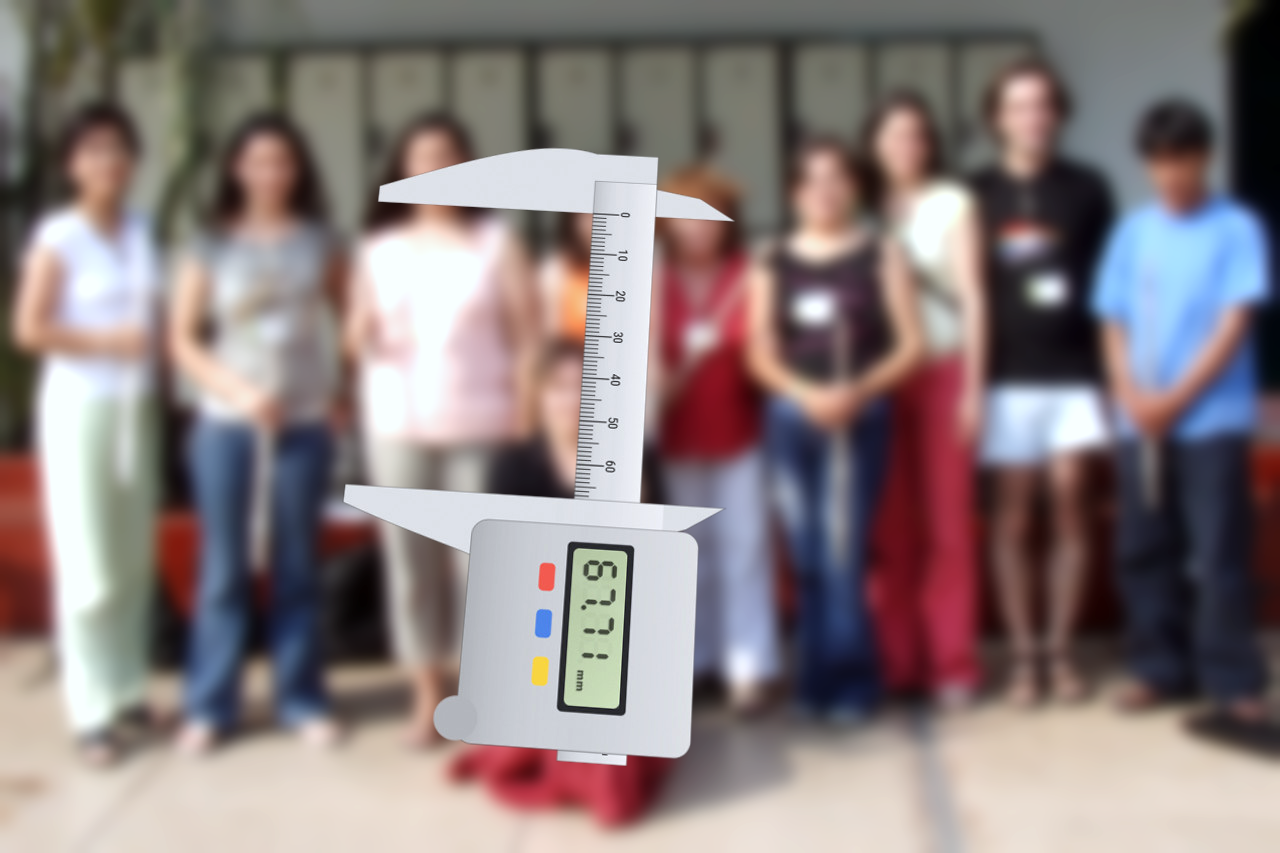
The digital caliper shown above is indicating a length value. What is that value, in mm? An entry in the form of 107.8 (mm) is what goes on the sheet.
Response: 67.71 (mm)
